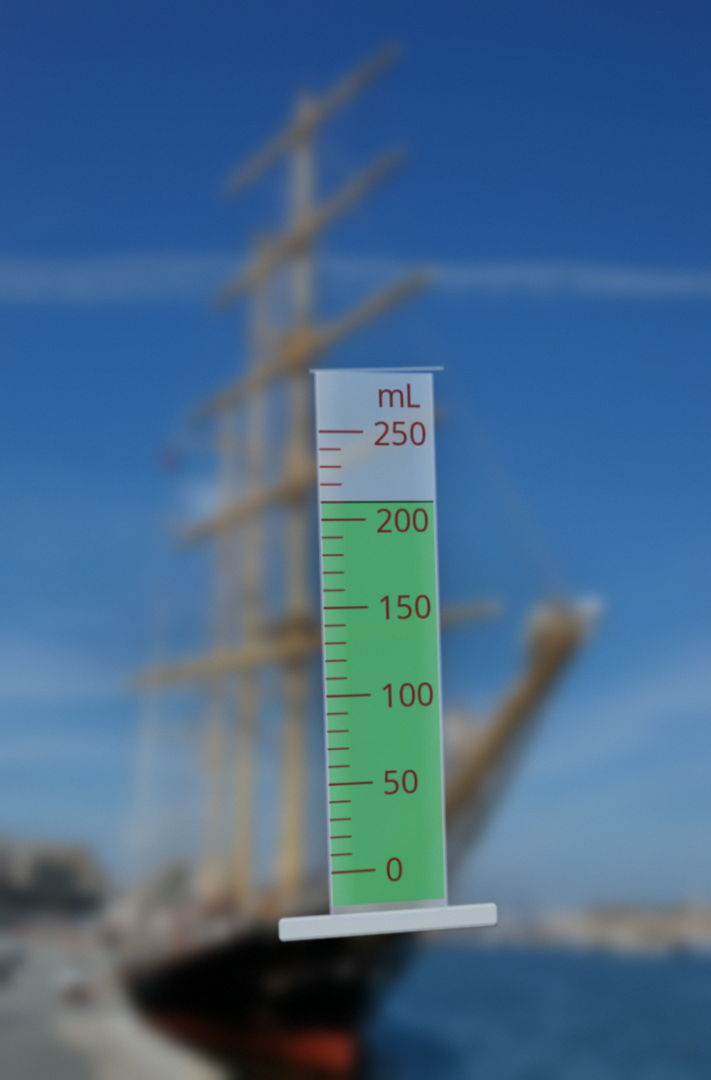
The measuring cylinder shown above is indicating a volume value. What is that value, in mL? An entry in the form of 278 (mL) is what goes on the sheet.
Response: 210 (mL)
